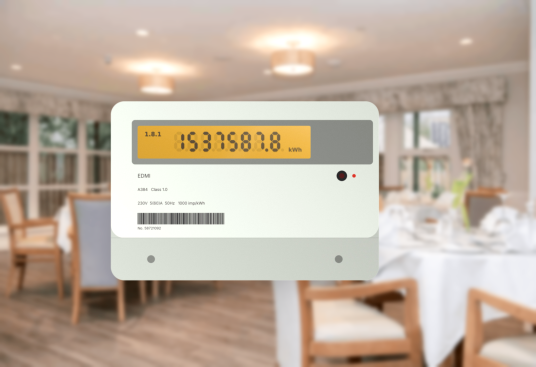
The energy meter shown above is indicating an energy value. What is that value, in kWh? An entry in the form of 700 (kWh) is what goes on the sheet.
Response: 1537587.8 (kWh)
